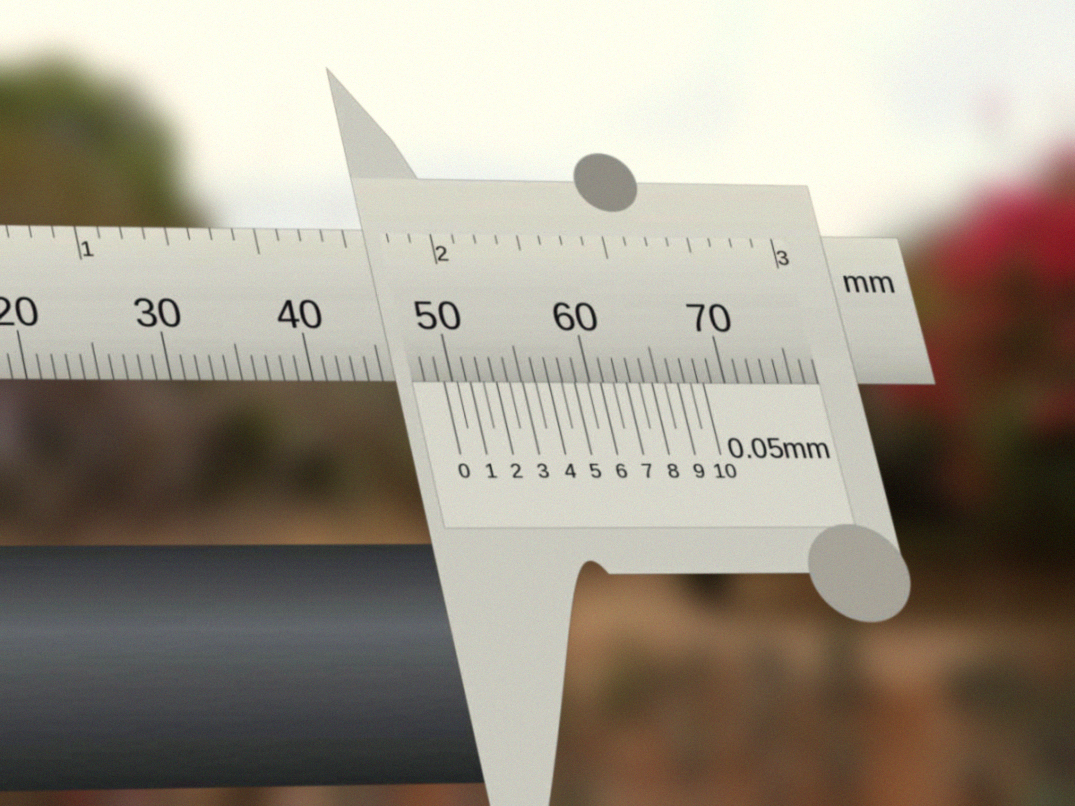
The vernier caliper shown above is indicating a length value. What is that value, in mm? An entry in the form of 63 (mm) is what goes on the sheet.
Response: 49.4 (mm)
